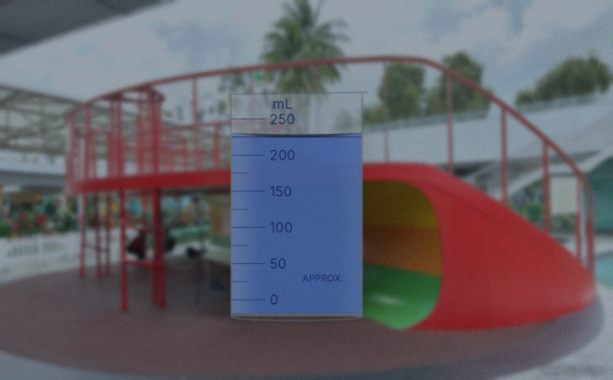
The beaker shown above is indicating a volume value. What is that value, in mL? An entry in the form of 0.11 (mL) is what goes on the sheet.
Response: 225 (mL)
